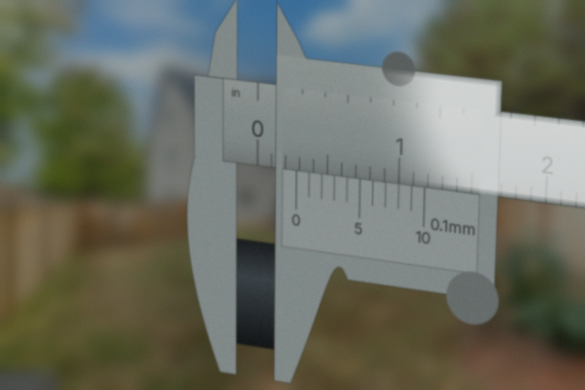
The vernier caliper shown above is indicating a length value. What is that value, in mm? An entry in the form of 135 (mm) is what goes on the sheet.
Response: 2.8 (mm)
